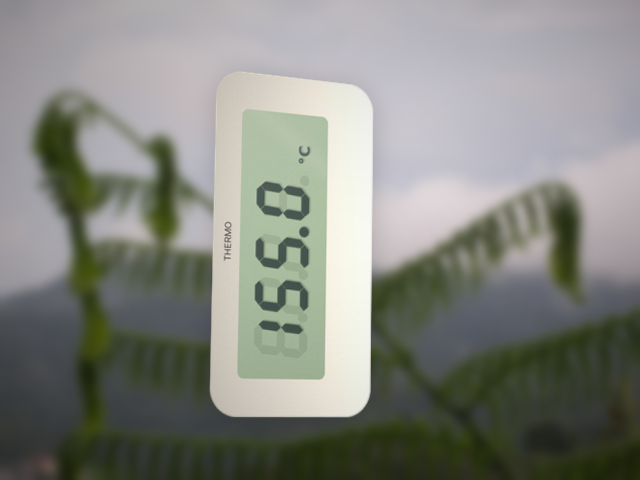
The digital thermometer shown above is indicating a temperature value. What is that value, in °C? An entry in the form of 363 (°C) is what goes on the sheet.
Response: 155.0 (°C)
